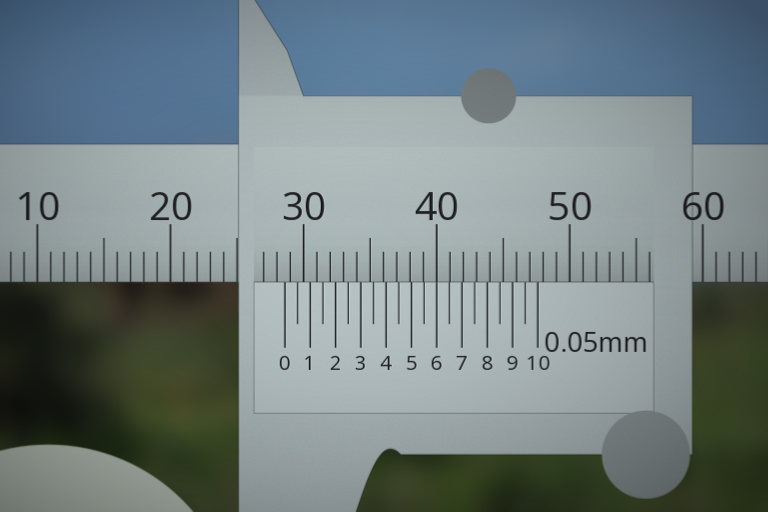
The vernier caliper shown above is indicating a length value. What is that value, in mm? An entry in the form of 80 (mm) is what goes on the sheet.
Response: 28.6 (mm)
